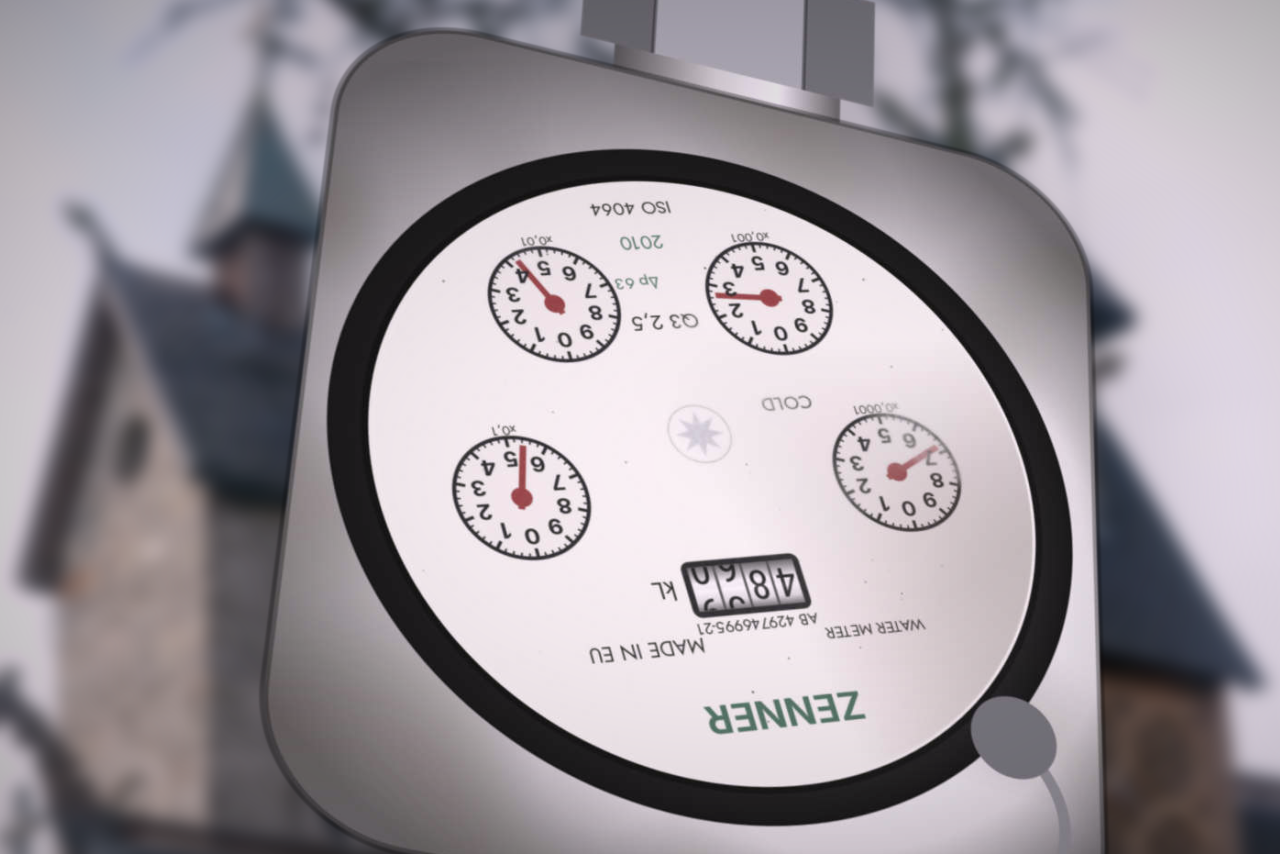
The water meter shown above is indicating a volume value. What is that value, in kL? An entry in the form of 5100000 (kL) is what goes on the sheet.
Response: 4859.5426 (kL)
